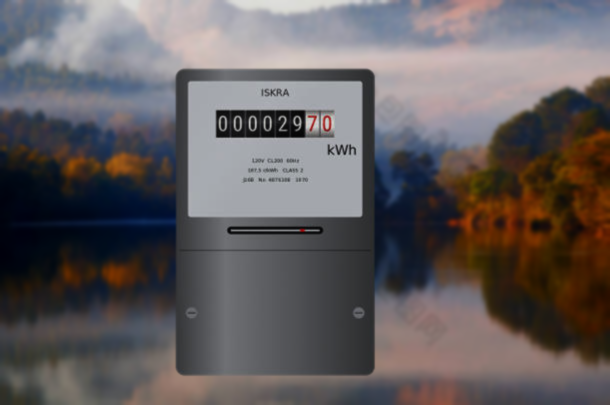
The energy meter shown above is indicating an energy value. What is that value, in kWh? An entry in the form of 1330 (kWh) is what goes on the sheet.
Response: 29.70 (kWh)
